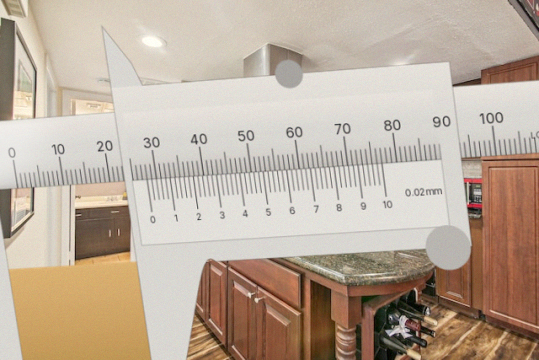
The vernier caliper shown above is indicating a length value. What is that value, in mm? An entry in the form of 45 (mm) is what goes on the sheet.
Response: 28.0 (mm)
